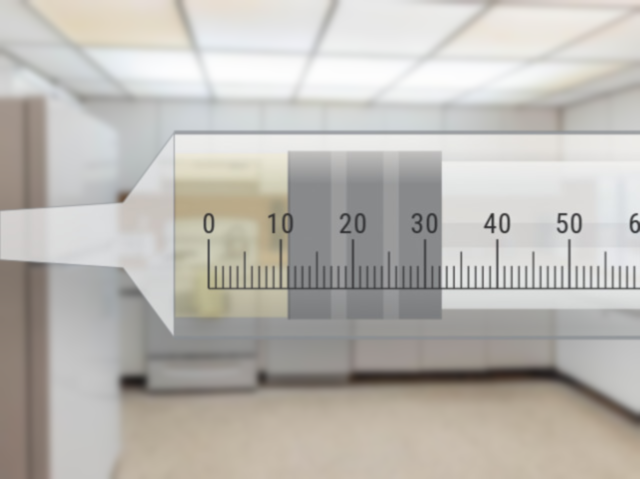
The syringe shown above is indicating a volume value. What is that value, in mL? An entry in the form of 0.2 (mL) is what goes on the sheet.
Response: 11 (mL)
